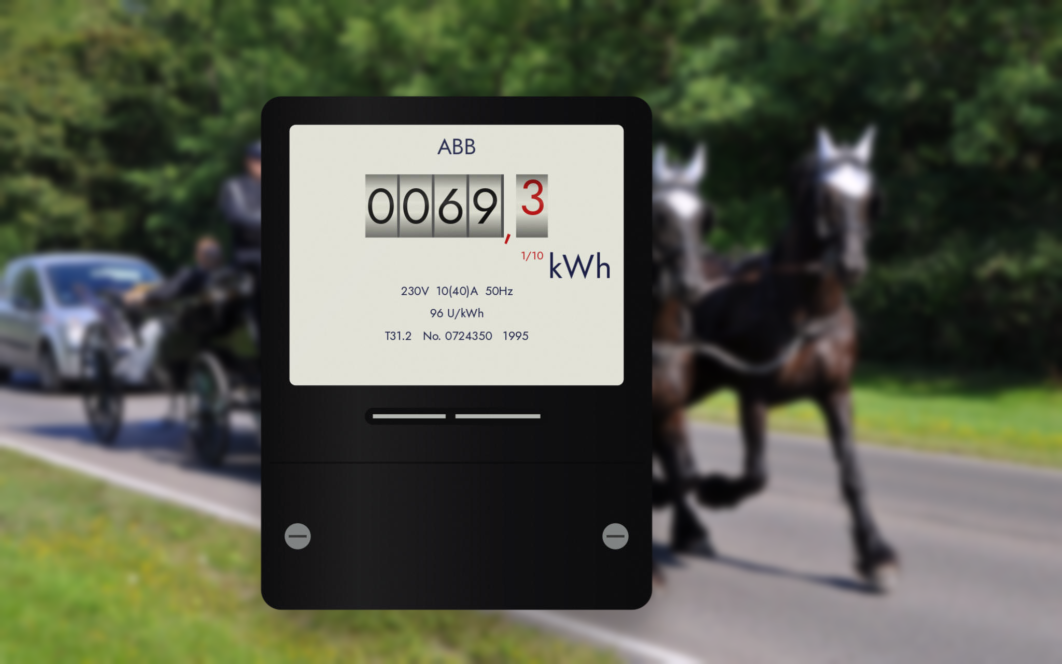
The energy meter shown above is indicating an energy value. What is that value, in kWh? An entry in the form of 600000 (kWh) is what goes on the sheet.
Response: 69.3 (kWh)
